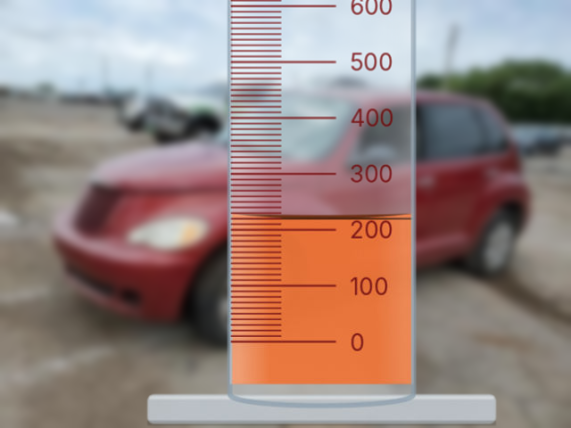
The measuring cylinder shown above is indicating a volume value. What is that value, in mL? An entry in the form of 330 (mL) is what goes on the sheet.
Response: 220 (mL)
